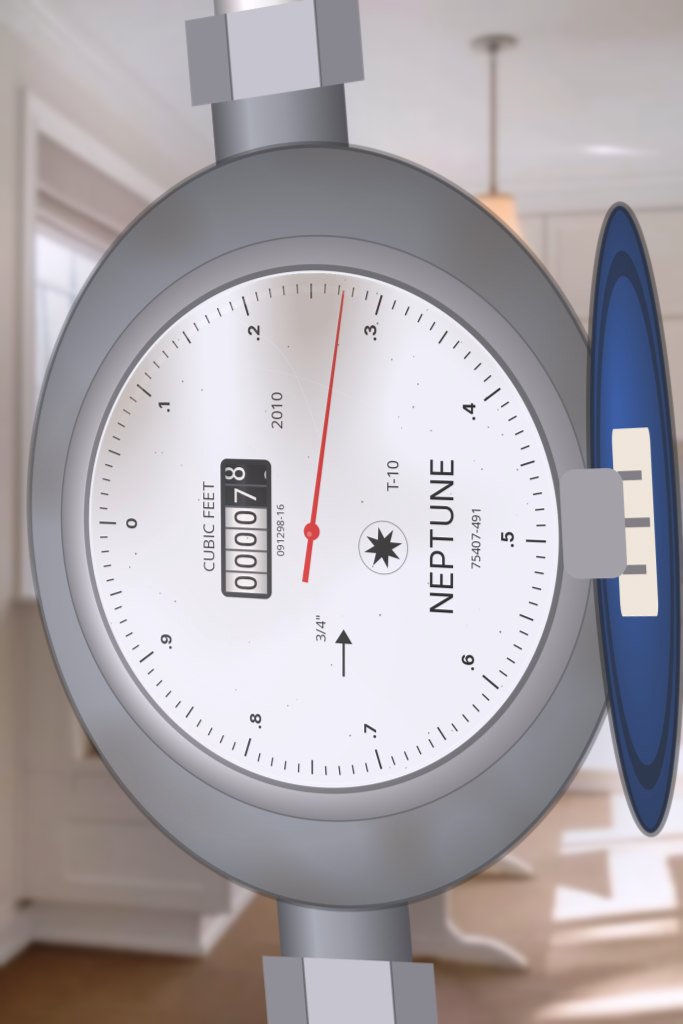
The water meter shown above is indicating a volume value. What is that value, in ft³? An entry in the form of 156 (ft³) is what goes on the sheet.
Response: 78.27 (ft³)
